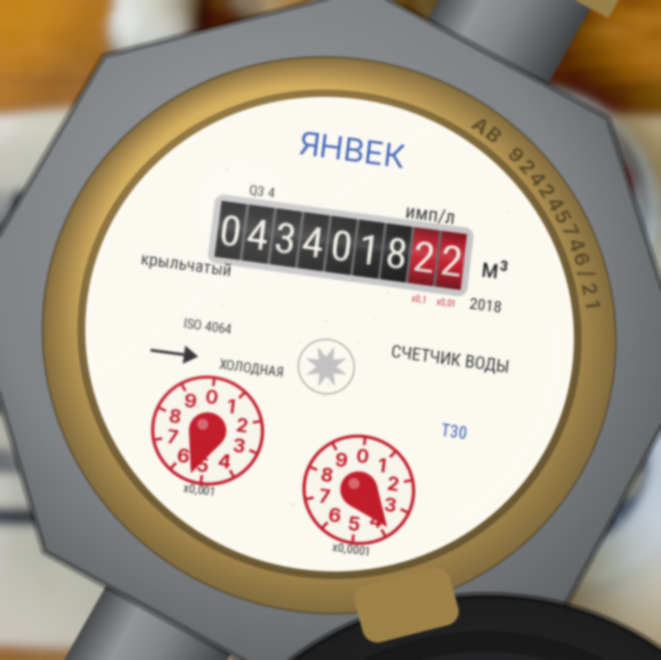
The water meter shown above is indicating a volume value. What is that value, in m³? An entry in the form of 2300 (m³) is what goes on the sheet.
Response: 434018.2253 (m³)
